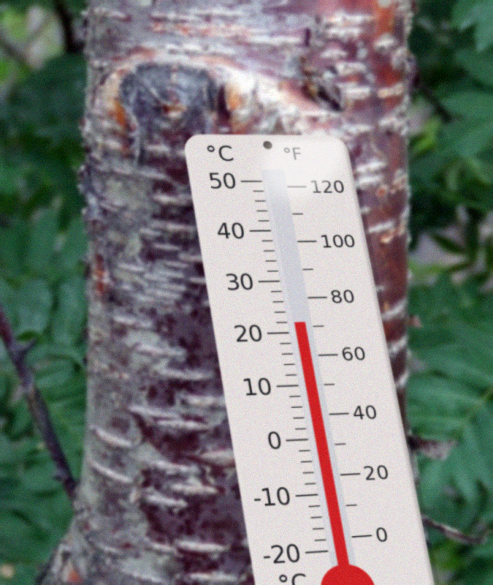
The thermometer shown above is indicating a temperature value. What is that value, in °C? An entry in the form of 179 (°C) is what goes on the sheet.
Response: 22 (°C)
